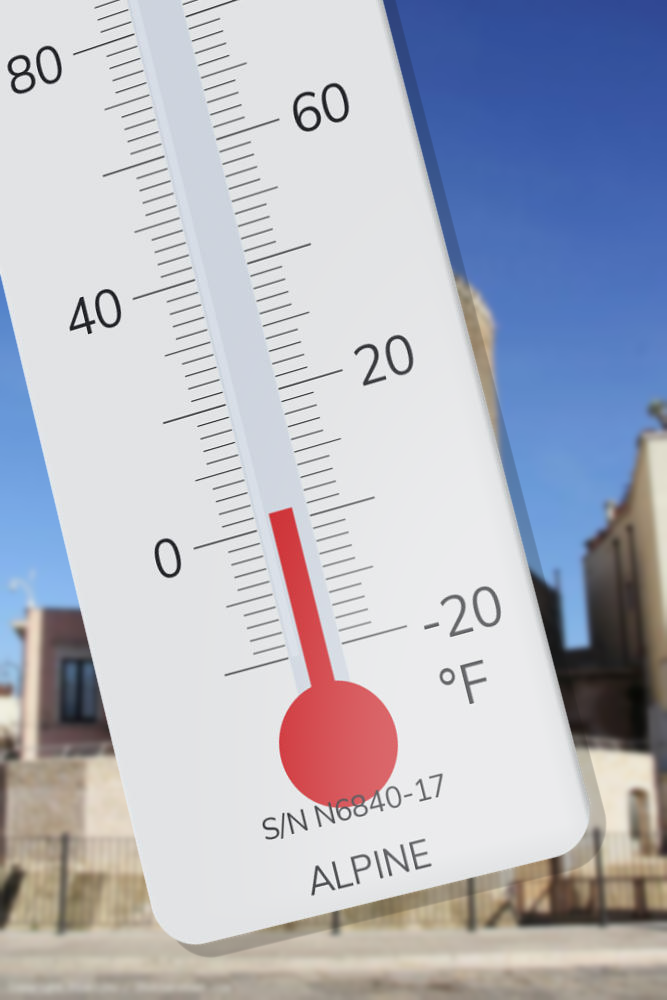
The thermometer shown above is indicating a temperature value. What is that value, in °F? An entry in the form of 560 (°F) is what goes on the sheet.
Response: 2 (°F)
